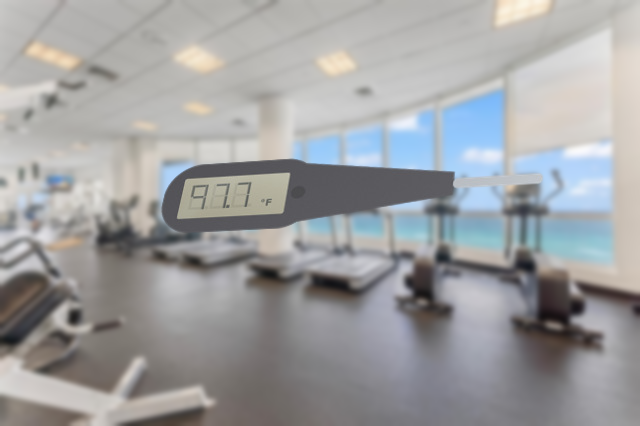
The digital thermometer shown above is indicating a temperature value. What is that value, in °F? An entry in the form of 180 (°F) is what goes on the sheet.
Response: 97.7 (°F)
